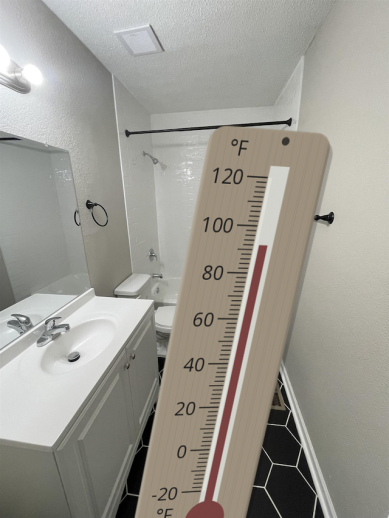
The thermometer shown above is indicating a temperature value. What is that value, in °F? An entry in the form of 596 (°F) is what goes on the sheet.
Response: 92 (°F)
